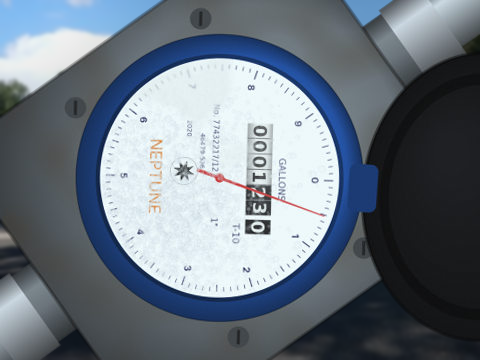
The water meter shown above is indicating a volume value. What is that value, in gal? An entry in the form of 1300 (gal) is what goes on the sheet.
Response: 1230.5 (gal)
